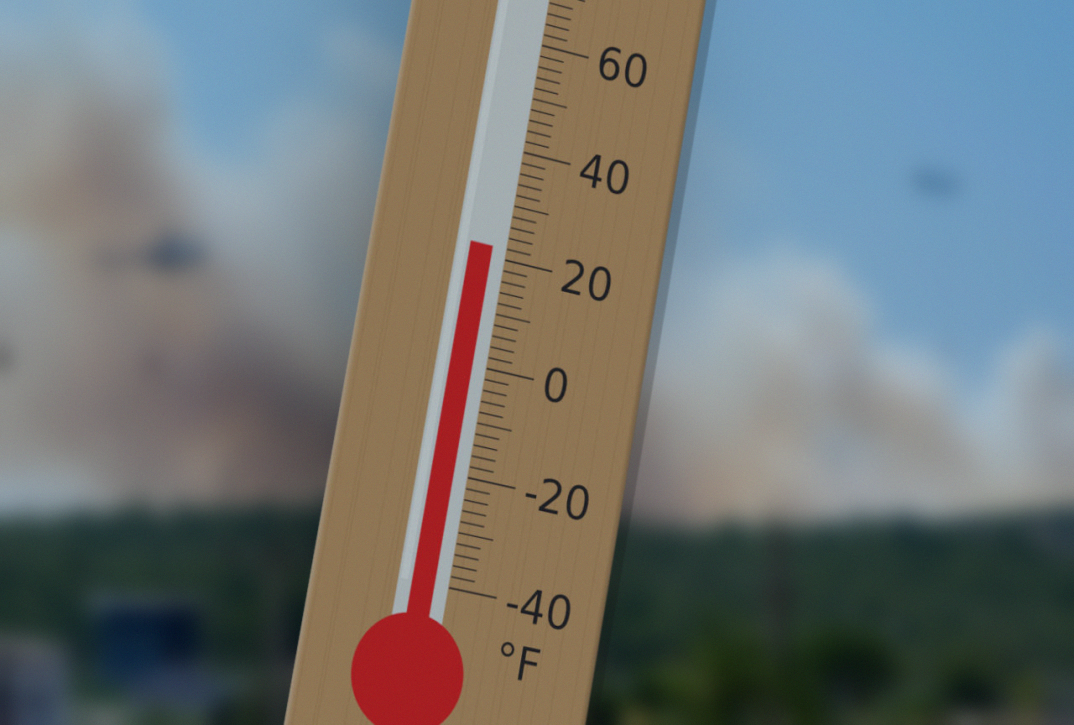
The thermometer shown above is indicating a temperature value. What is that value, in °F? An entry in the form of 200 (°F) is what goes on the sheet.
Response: 22 (°F)
